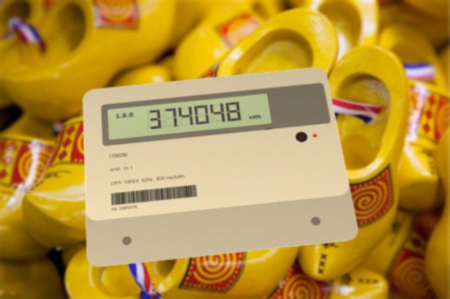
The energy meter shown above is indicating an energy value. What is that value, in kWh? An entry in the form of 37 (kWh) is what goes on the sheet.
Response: 374048 (kWh)
